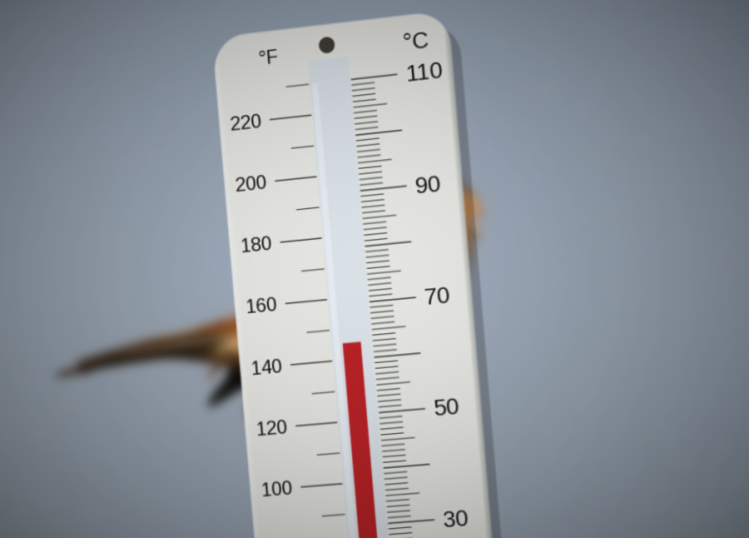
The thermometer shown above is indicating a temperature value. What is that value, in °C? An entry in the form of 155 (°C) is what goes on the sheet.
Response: 63 (°C)
